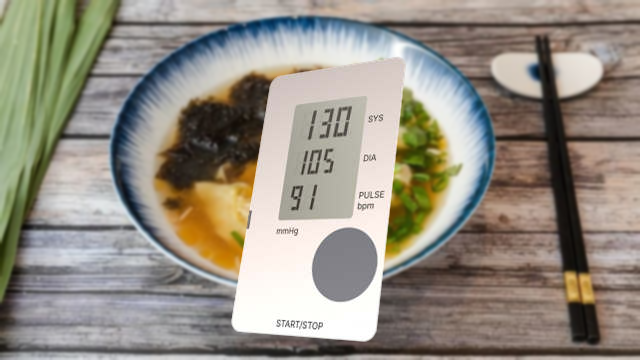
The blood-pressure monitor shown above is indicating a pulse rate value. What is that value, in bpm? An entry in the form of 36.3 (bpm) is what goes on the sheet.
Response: 91 (bpm)
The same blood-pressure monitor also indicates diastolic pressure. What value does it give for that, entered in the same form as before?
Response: 105 (mmHg)
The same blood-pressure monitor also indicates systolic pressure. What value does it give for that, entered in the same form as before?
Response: 130 (mmHg)
